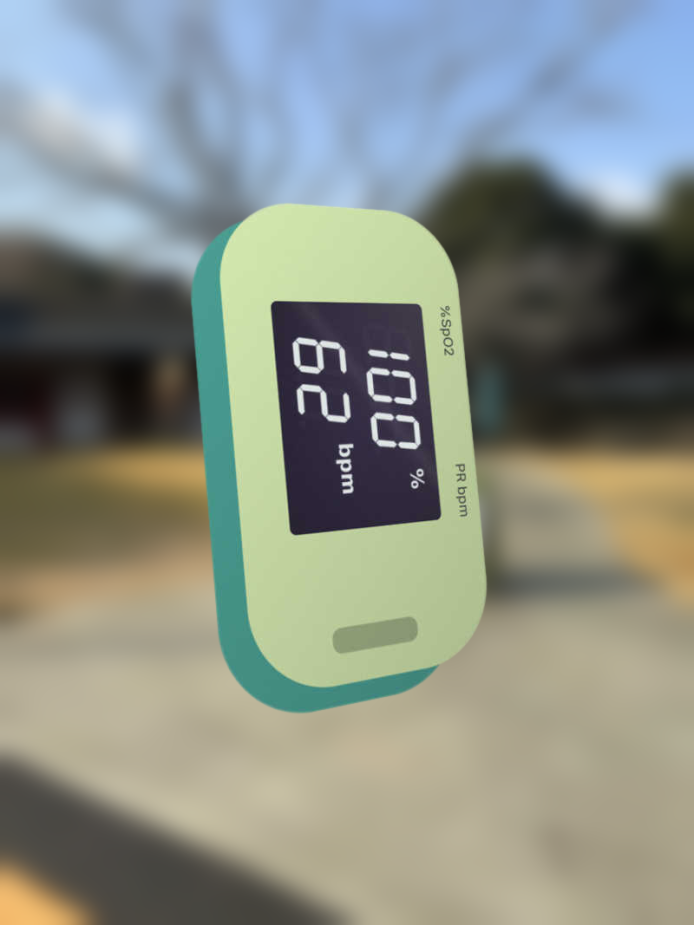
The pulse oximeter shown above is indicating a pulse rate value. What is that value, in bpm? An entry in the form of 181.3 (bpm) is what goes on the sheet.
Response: 62 (bpm)
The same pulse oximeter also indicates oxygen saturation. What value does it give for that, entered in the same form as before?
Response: 100 (%)
